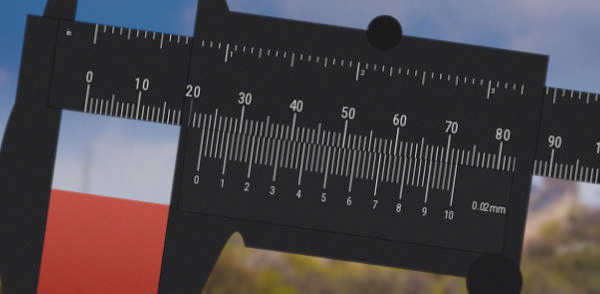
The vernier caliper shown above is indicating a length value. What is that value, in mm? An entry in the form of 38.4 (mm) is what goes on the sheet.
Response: 23.0 (mm)
